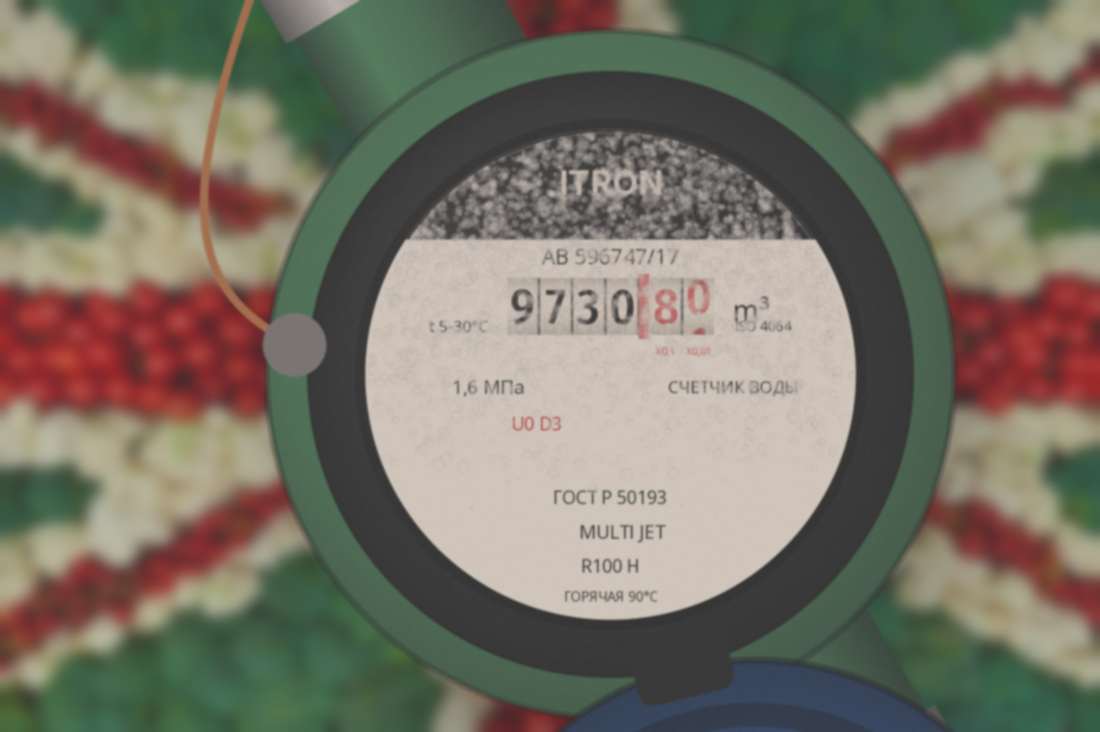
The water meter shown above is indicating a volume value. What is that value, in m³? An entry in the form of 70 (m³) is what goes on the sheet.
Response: 9730.80 (m³)
